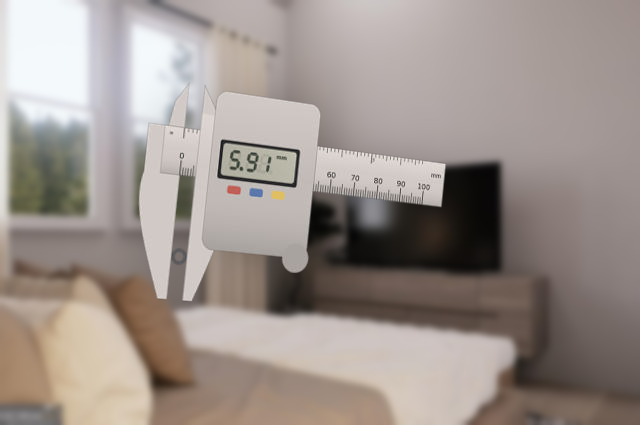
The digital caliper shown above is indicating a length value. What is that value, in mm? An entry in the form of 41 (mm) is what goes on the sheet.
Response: 5.91 (mm)
